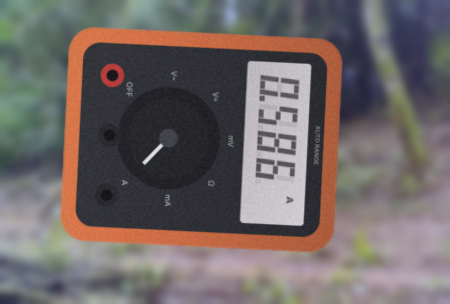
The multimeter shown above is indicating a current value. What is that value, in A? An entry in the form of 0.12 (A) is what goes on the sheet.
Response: 0.586 (A)
